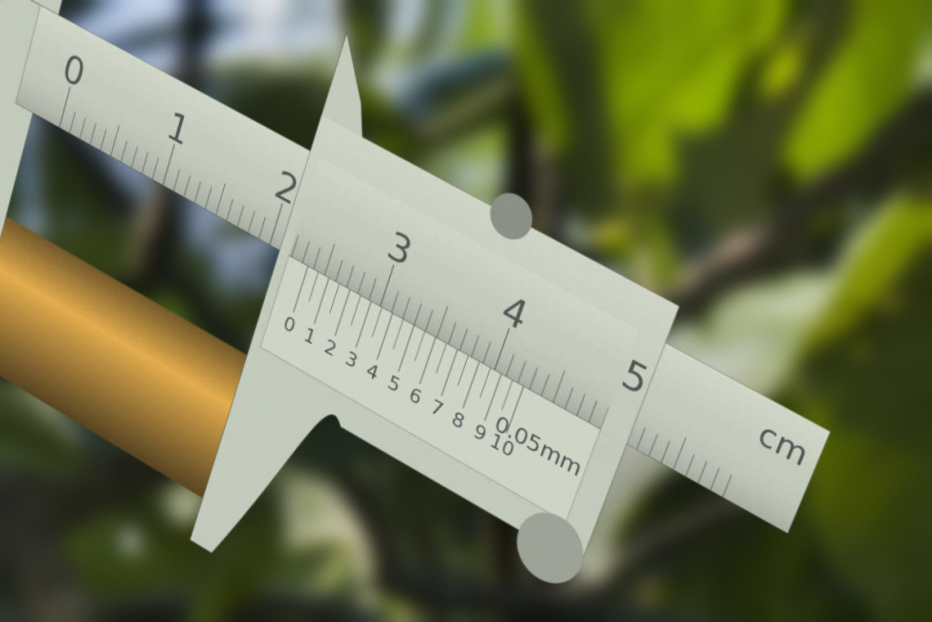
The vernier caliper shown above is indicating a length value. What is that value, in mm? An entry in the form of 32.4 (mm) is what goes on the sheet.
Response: 23.5 (mm)
